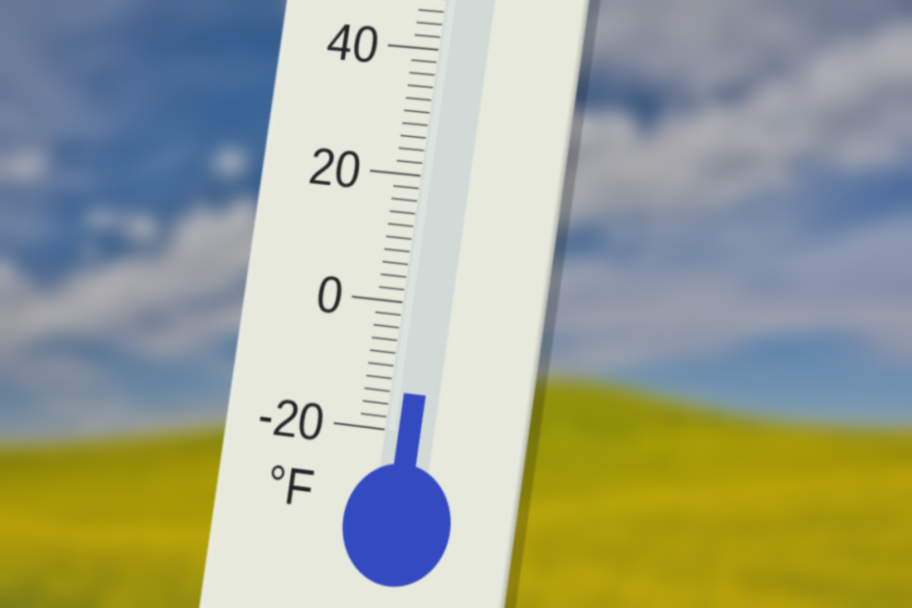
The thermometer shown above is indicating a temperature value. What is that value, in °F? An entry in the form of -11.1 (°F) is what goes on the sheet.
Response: -14 (°F)
